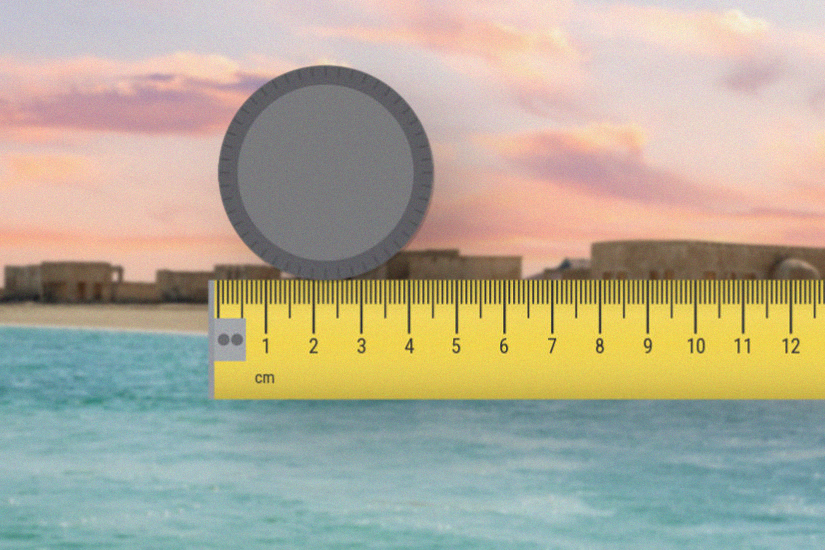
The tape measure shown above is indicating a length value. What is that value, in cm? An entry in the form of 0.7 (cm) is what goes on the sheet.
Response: 4.5 (cm)
